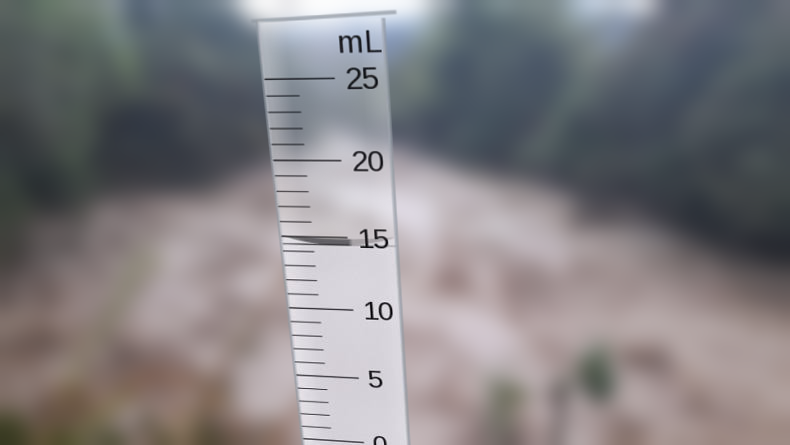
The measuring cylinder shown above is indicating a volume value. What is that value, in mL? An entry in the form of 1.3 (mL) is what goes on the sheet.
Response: 14.5 (mL)
